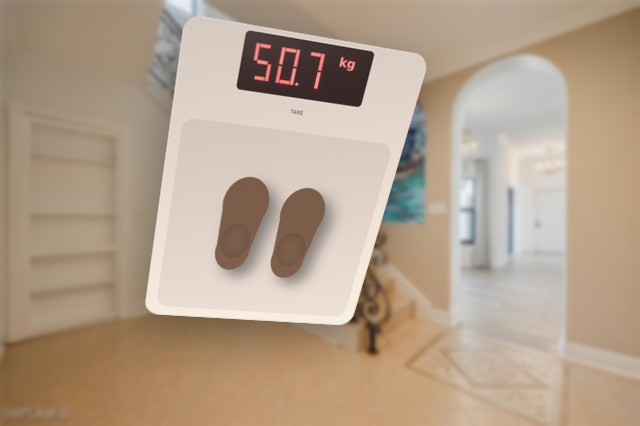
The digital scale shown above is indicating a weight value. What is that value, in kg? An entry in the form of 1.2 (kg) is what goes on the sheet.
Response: 50.7 (kg)
